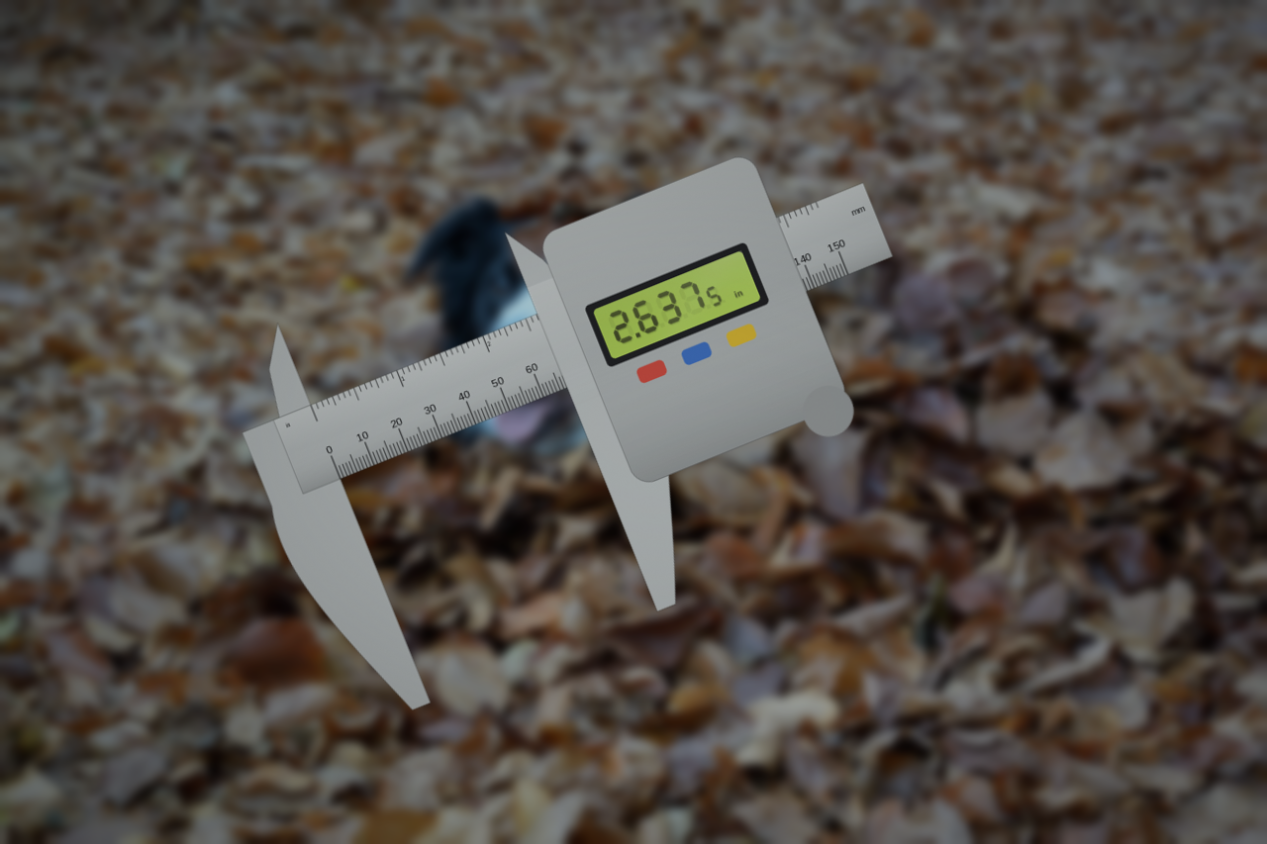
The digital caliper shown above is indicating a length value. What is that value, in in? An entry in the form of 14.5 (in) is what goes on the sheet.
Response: 2.6375 (in)
